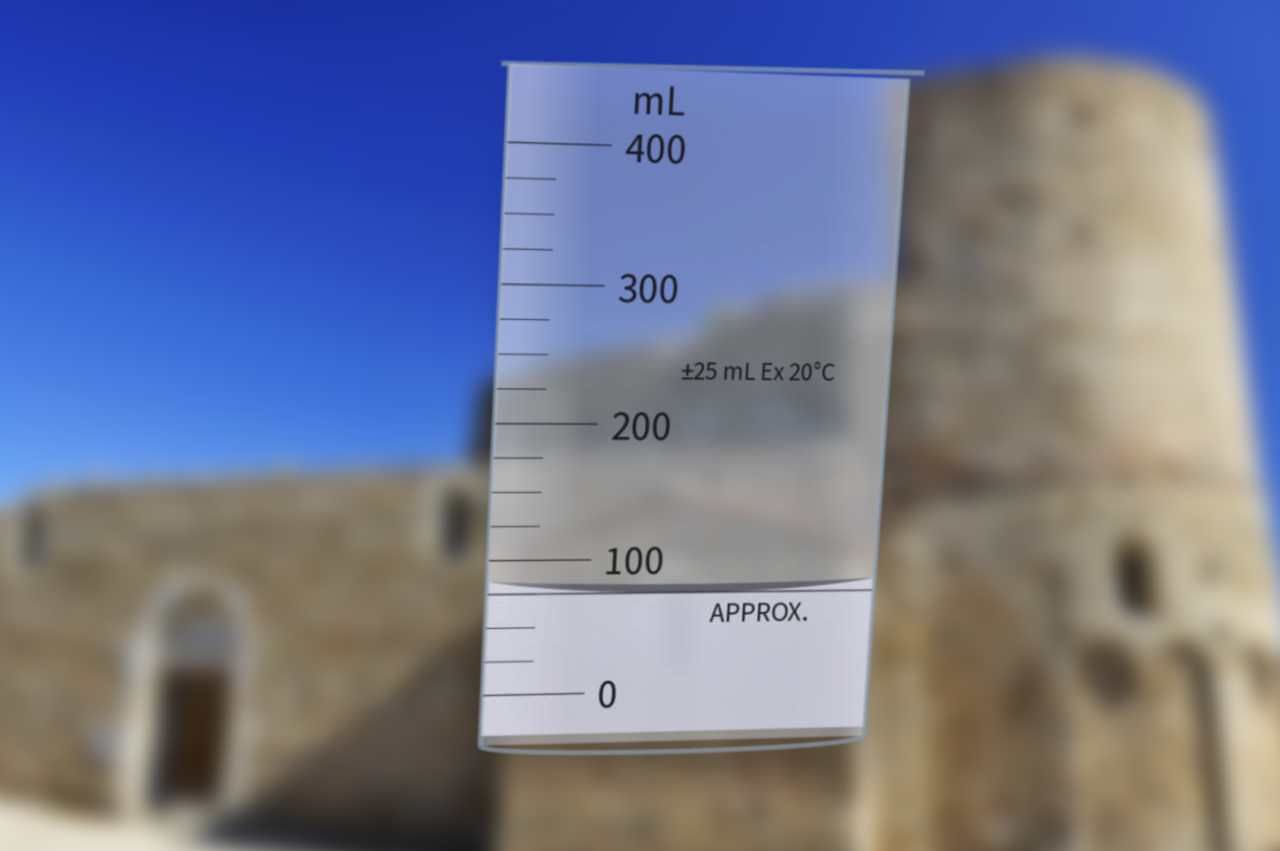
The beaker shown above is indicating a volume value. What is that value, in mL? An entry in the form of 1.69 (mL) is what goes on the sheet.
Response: 75 (mL)
